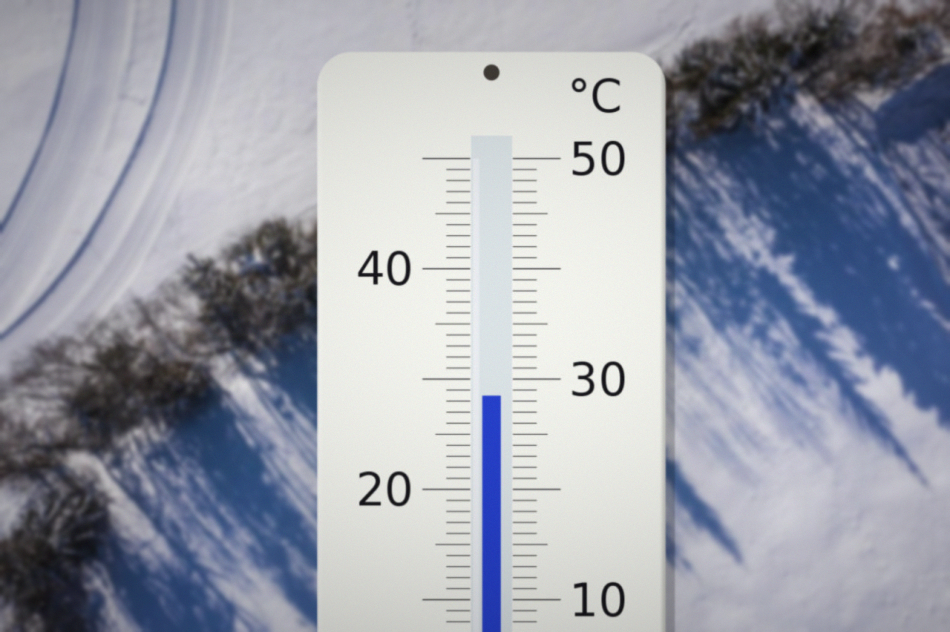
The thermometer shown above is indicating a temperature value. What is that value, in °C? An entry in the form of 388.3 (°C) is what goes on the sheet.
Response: 28.5 (°C)
